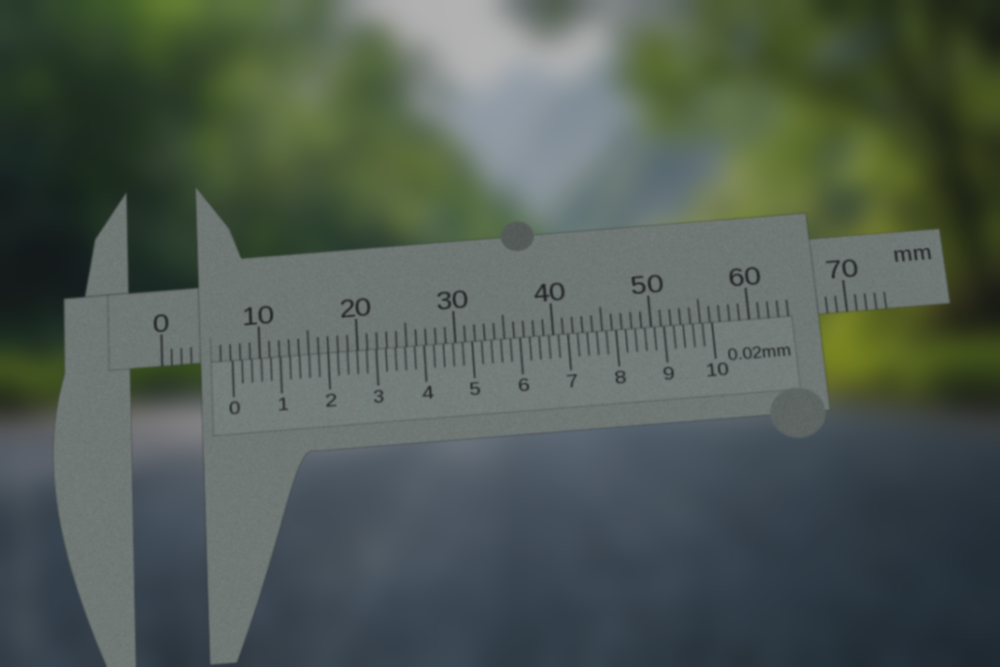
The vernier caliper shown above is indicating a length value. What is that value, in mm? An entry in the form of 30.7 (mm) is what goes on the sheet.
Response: 7.2 (mm)
